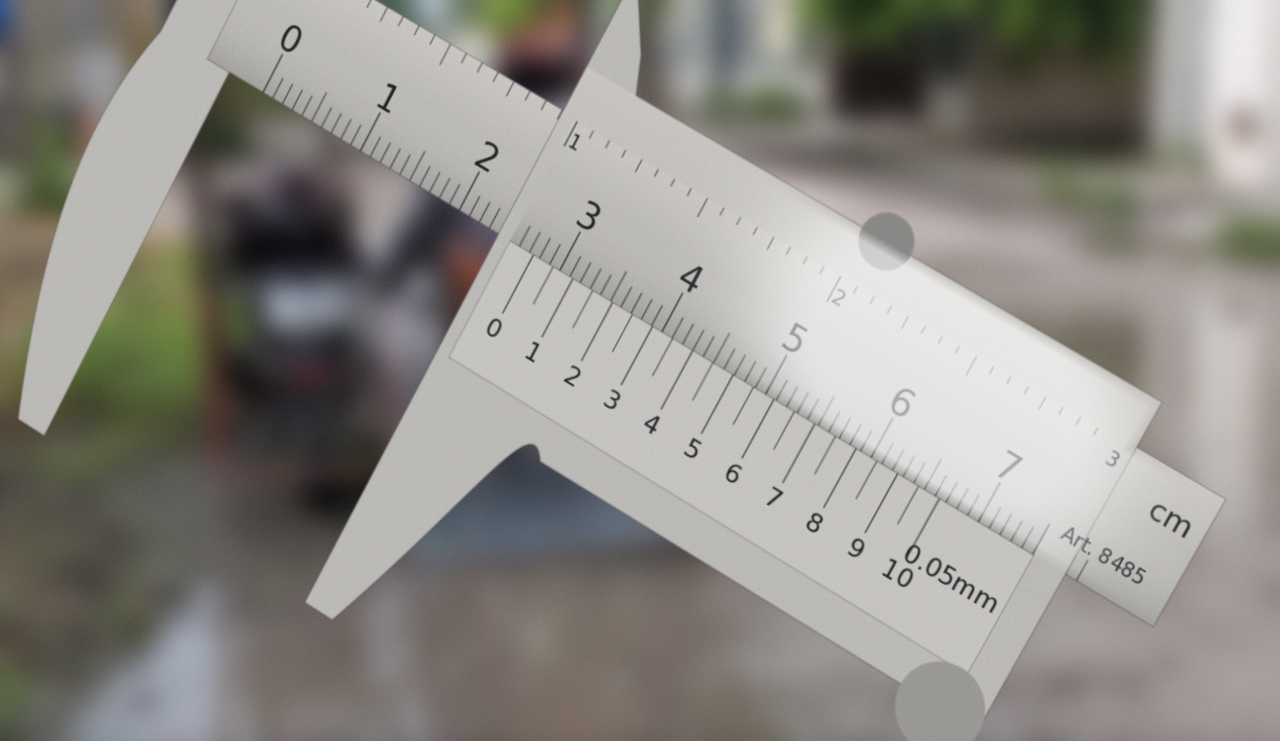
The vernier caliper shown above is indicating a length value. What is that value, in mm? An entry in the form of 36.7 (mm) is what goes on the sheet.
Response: 27.4 (mm)
